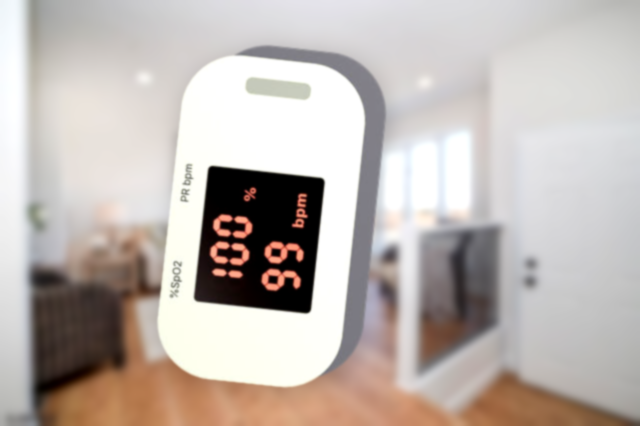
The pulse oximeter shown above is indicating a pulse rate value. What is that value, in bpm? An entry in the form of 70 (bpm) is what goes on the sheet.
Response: 99 (bpm)
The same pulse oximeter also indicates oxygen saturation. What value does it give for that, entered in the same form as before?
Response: 100 (%)
